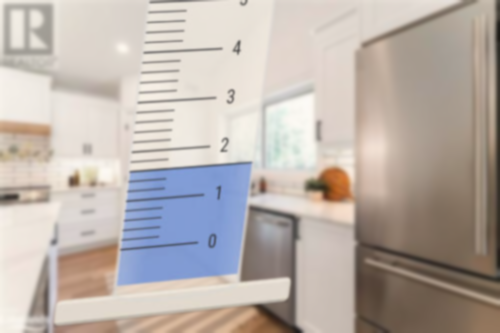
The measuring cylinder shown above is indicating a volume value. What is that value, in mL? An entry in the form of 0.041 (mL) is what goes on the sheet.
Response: 1.6 (mL)
